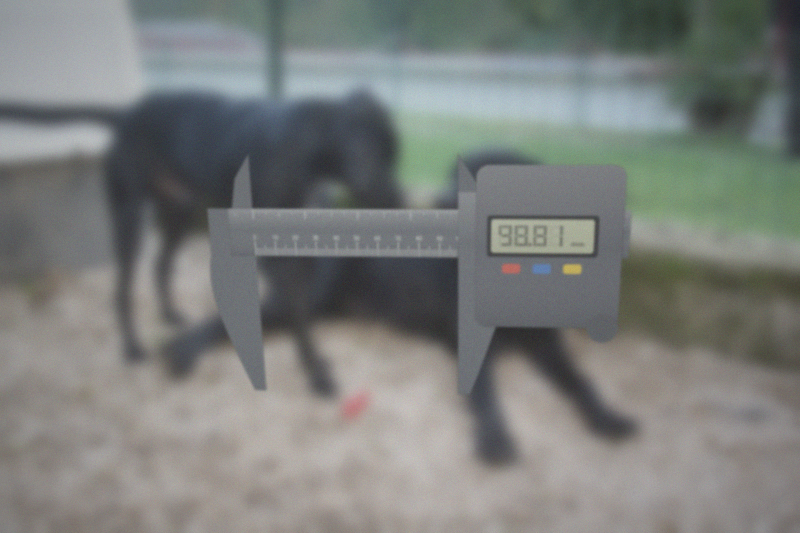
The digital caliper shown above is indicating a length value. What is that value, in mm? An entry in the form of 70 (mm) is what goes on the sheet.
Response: 98.81 (mm)
